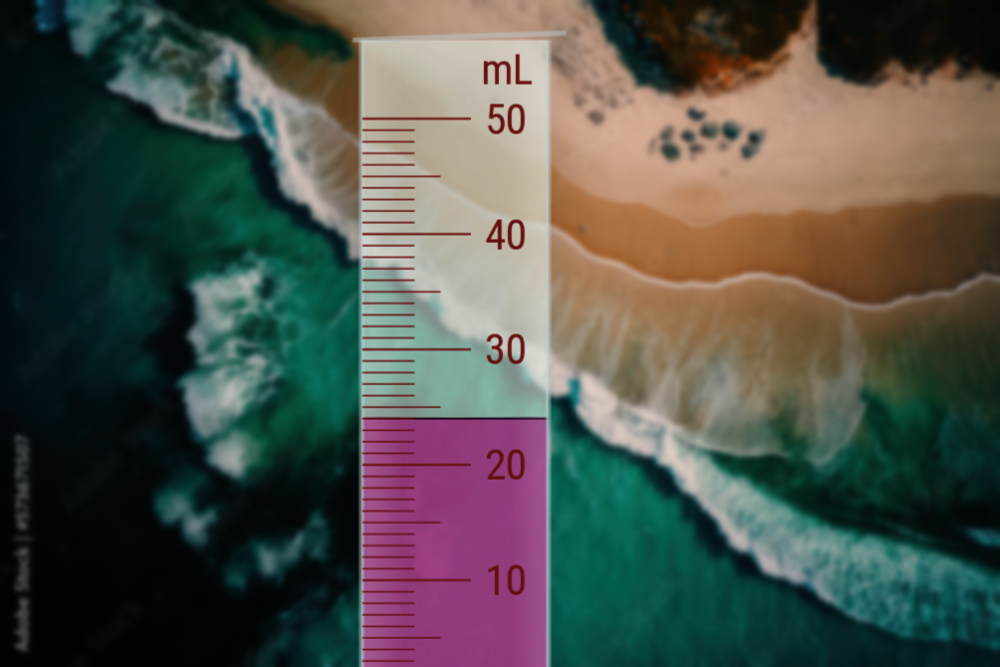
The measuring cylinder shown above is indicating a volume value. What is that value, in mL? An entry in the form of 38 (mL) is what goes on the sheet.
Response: 24 (mL)
